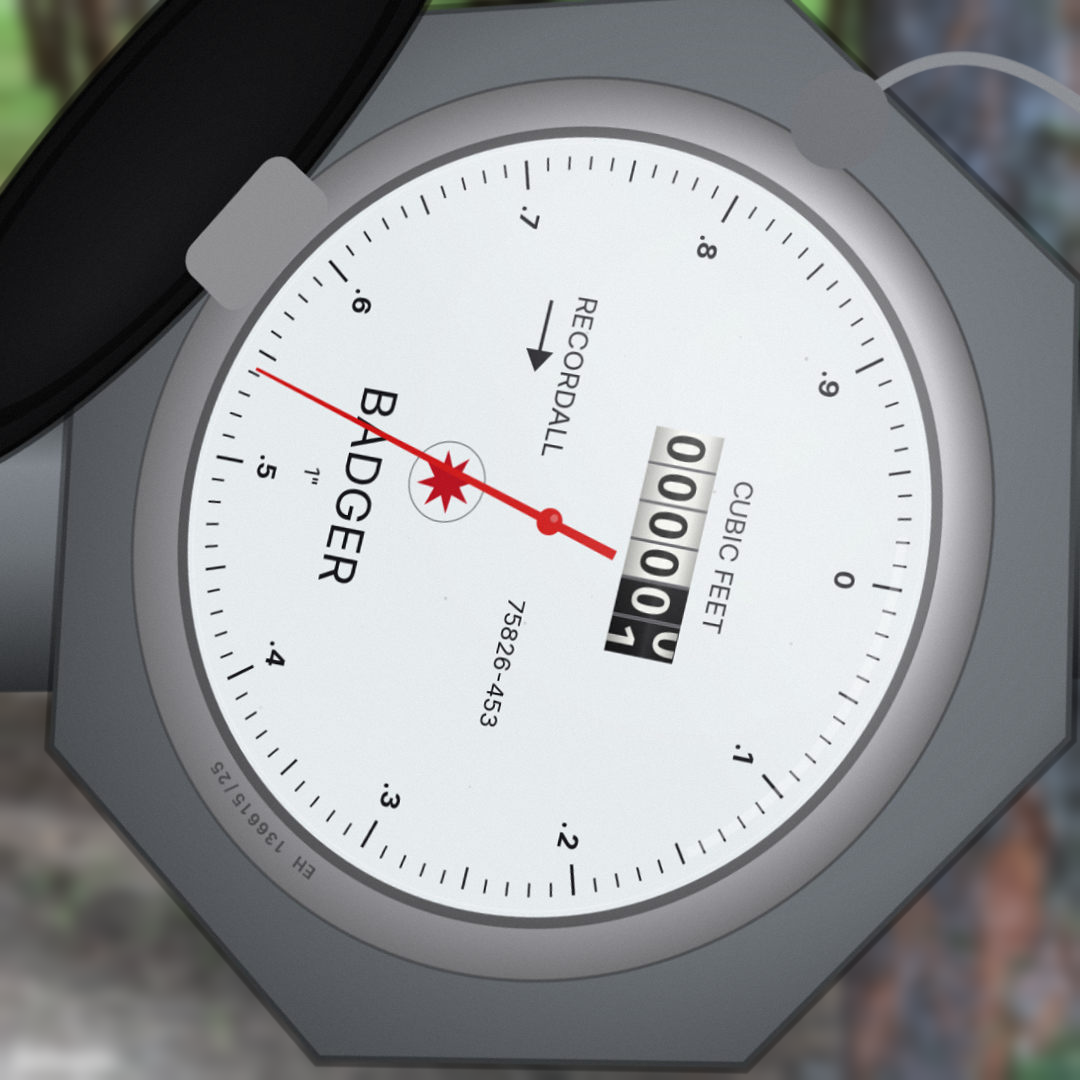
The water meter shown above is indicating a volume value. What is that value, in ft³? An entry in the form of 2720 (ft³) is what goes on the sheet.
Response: 0.54 (ft³)
